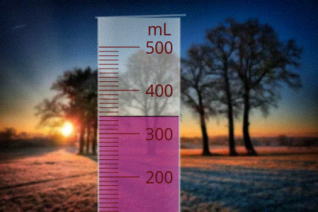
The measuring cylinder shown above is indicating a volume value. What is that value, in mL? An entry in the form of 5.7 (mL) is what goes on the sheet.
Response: 340 (mL)
